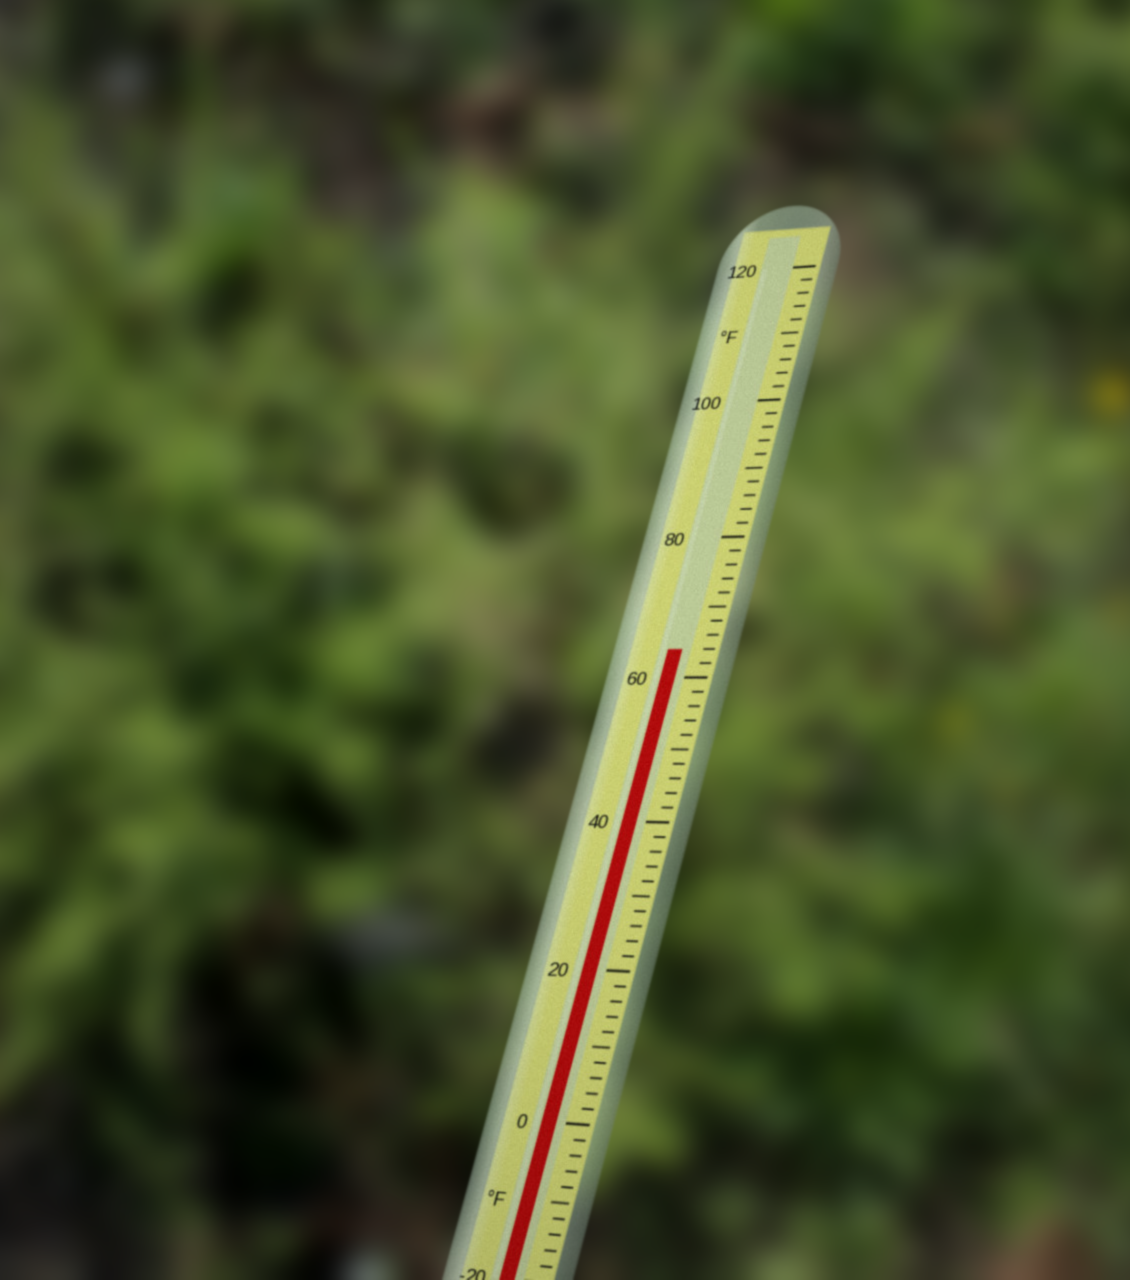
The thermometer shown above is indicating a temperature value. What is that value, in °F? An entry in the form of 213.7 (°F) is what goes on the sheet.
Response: 64 (°F)
